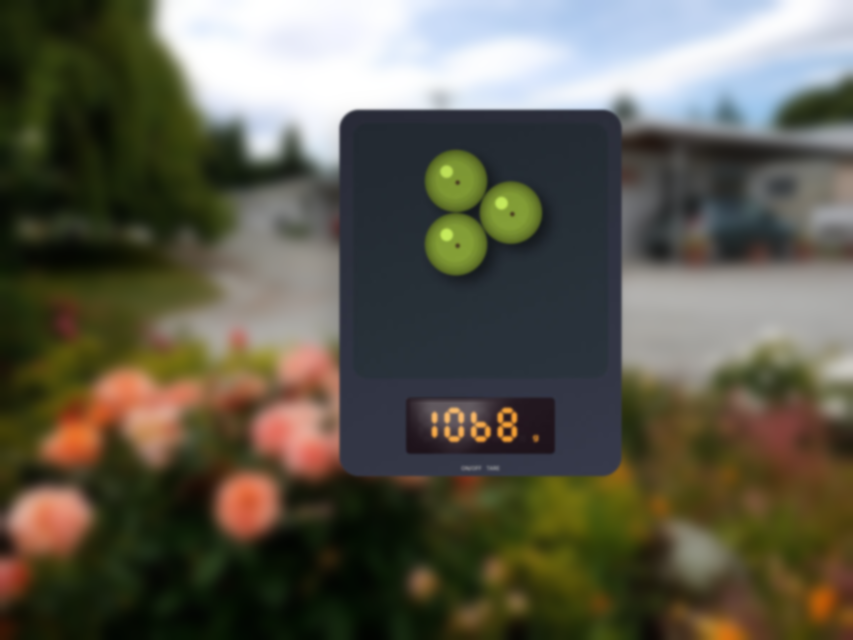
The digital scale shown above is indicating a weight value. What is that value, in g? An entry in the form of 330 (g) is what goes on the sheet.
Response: 1068 (g)
